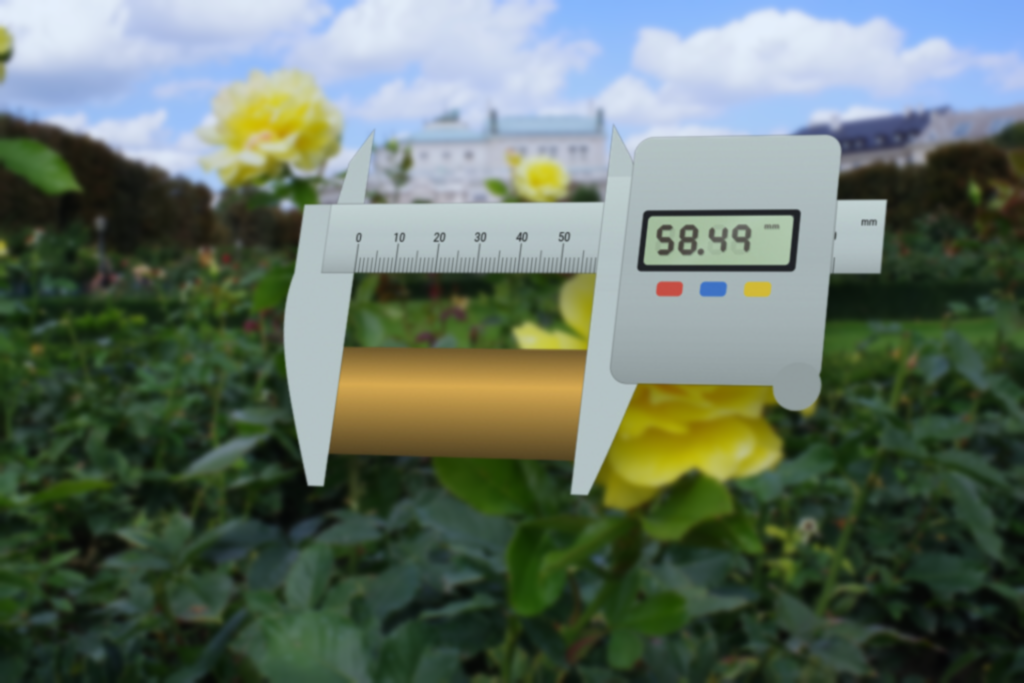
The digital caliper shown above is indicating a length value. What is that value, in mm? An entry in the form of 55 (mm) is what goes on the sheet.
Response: 58.49 (mm)
